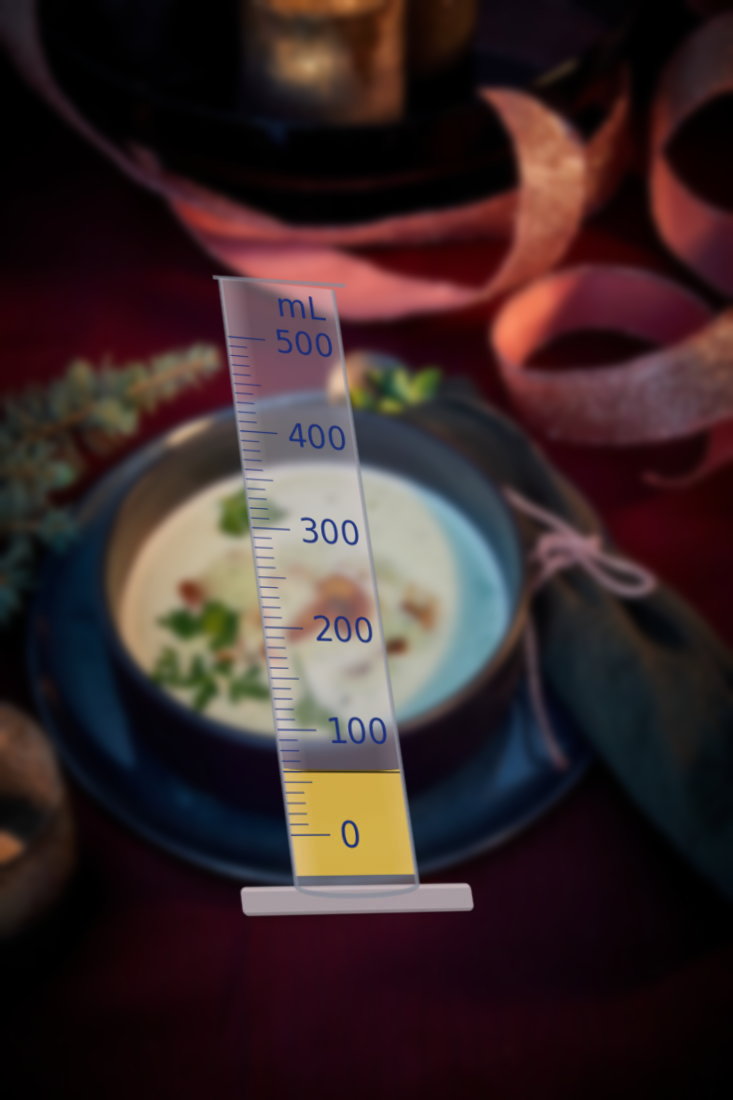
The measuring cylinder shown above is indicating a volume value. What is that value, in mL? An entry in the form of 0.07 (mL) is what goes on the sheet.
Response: 60 (mL)
